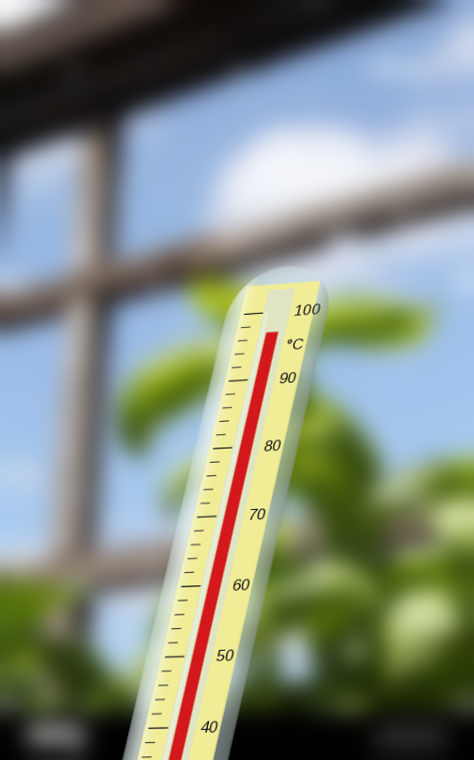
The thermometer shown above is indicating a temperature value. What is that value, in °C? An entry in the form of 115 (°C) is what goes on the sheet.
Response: 97 (°C)
